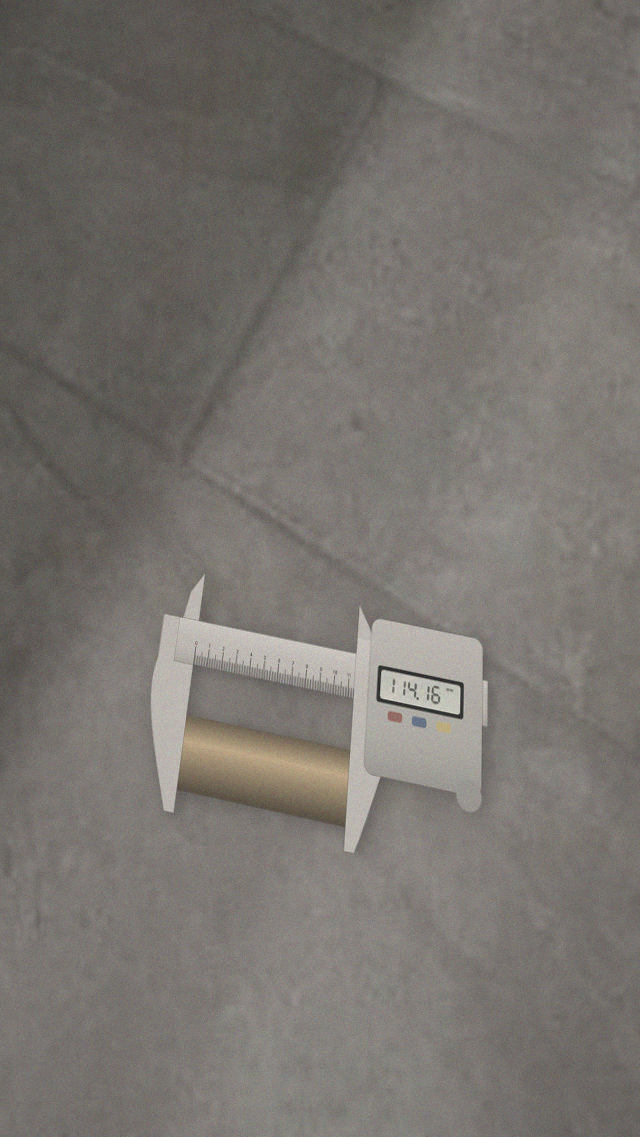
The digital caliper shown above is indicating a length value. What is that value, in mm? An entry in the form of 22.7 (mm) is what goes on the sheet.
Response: 114.16 (mm)
